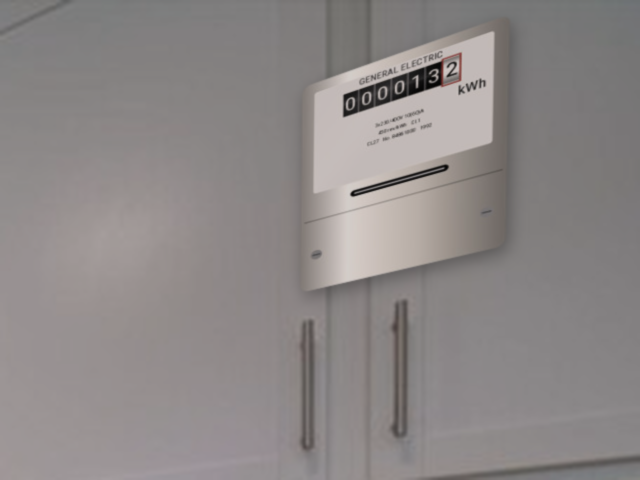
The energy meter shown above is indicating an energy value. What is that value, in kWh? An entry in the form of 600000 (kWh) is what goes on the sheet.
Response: 13.2 (kWh)
